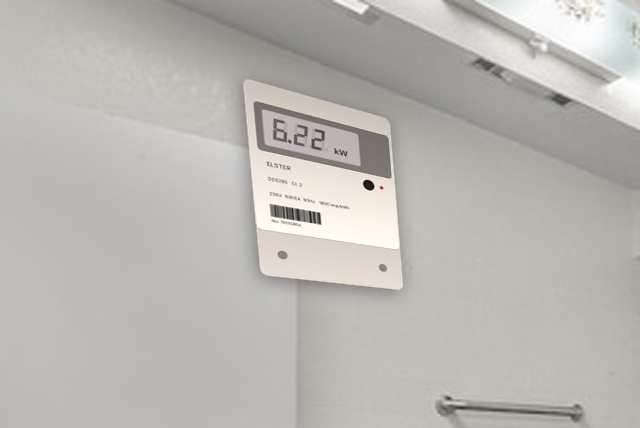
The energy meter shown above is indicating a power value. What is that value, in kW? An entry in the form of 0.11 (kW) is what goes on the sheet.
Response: 6.22 (kW)
